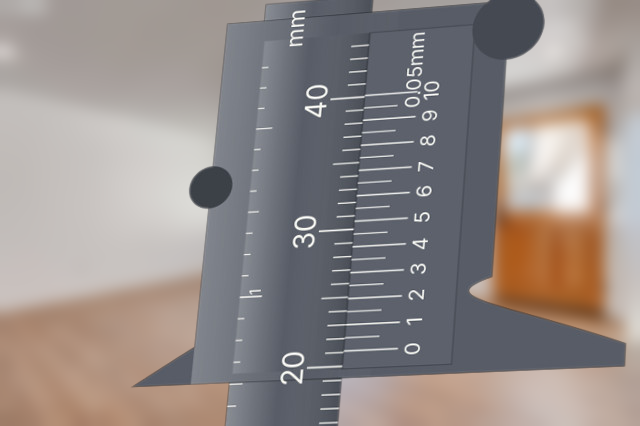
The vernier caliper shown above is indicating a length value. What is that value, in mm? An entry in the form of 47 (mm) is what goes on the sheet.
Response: 21.1 (mm)
